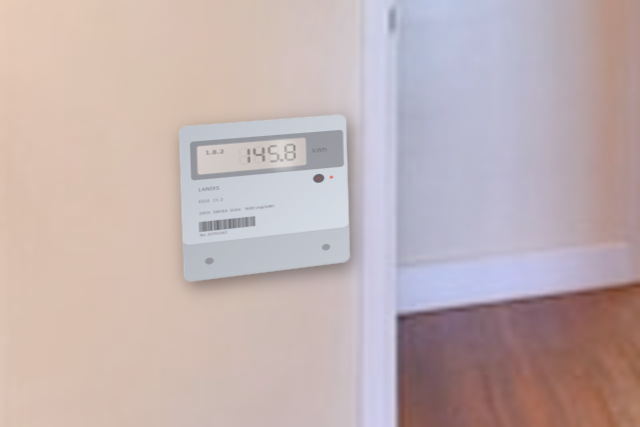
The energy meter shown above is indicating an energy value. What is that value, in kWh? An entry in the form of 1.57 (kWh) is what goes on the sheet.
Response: 145.8 (kWh)
